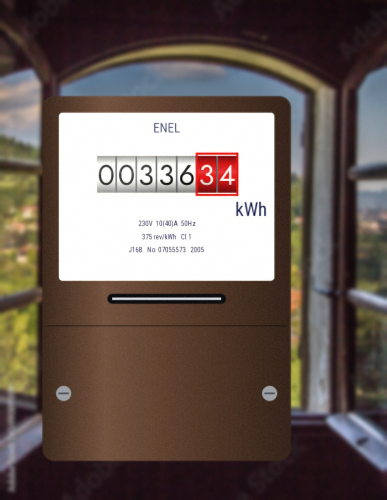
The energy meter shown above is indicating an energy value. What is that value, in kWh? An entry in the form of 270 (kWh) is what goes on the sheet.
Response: 336.34 (kWh)
